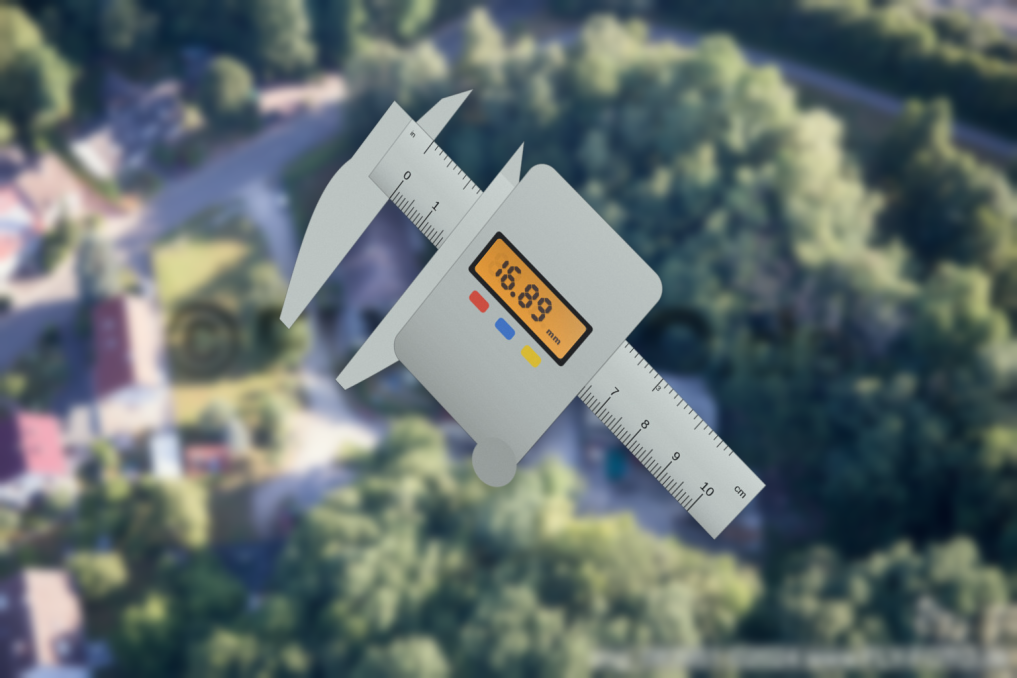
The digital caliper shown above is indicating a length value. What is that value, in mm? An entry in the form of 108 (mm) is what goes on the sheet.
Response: 16.89 (mm)
